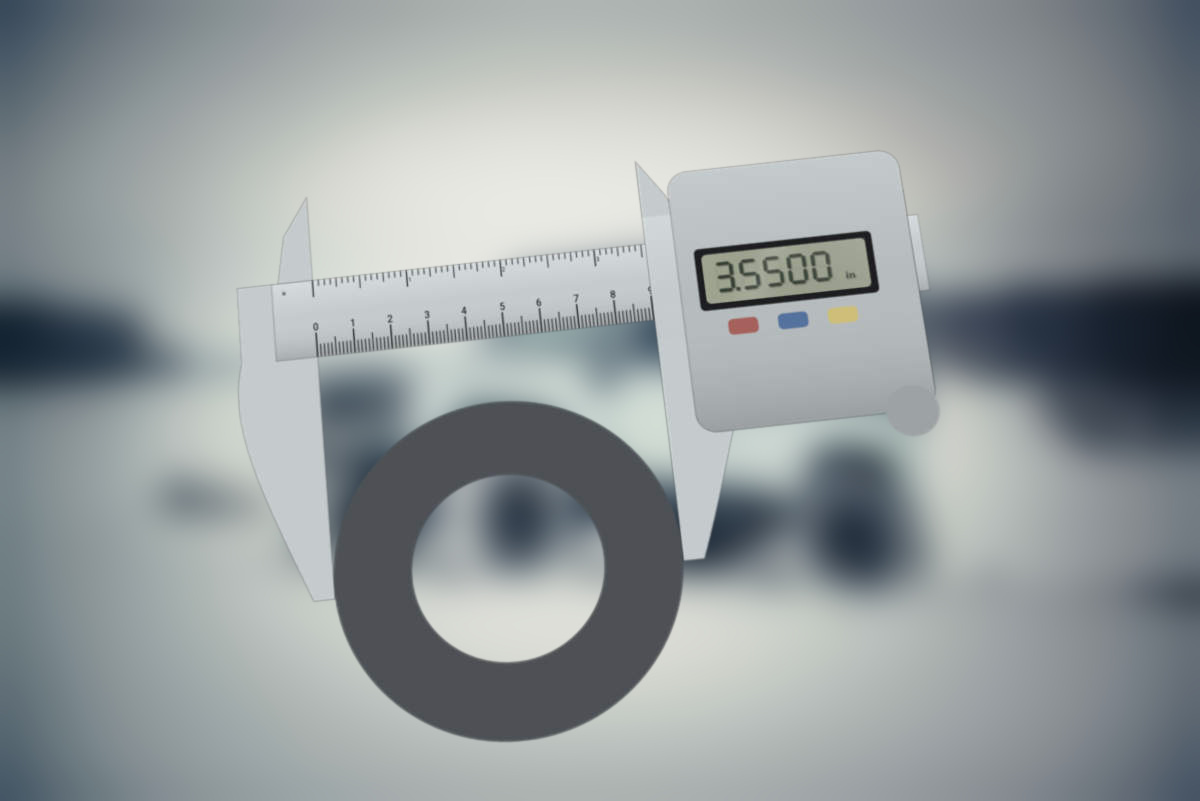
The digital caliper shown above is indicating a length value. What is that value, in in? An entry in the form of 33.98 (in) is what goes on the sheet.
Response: 3.5500 (in)
